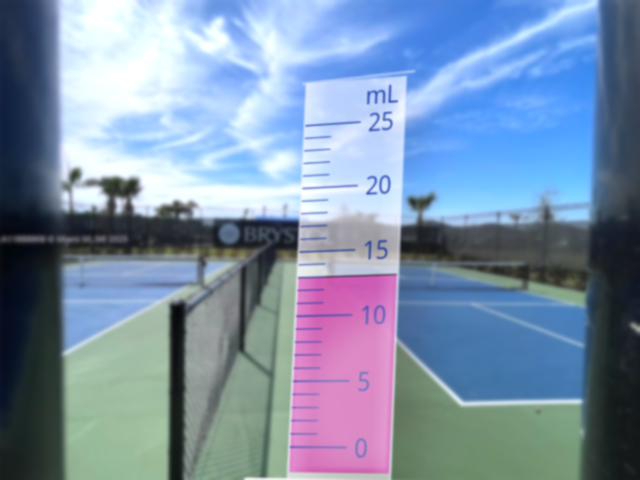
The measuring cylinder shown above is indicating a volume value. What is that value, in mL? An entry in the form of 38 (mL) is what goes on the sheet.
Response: 13 (mL)
